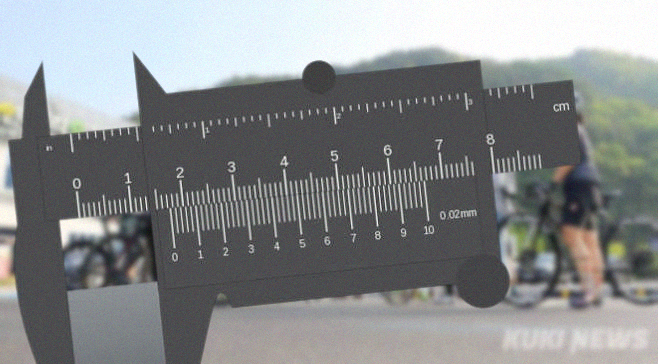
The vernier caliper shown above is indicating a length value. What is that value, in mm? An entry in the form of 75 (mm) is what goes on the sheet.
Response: 17.5 (mm)
